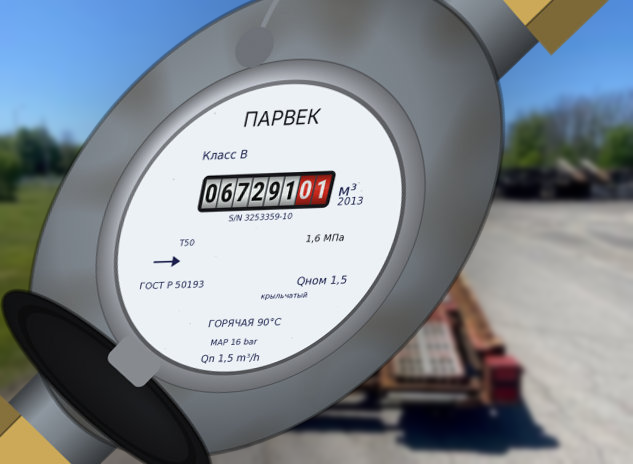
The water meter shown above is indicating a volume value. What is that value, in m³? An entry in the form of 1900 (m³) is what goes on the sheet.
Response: 67291.01 (m³)
